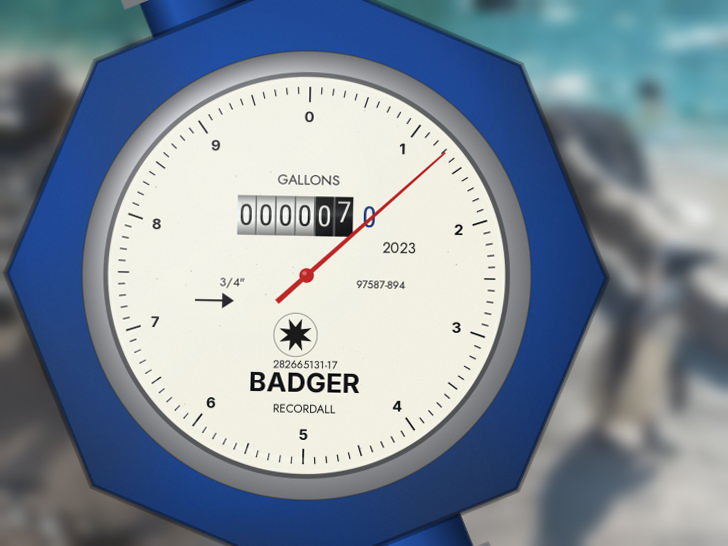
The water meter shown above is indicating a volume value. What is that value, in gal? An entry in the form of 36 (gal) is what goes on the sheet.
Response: 71.3 (gal)
